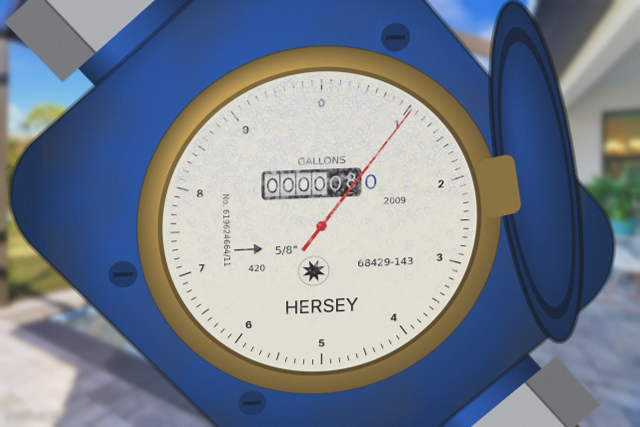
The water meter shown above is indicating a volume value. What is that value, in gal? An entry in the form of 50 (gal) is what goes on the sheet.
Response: 81.0 (gal)
